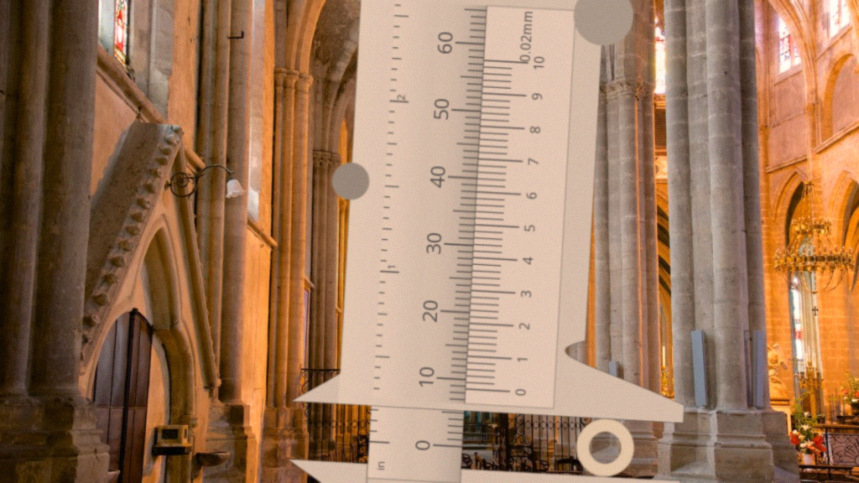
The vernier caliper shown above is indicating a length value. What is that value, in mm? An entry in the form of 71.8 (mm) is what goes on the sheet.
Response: 8.6 (mm)
